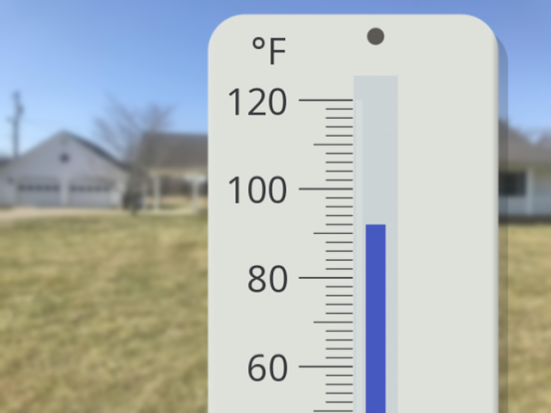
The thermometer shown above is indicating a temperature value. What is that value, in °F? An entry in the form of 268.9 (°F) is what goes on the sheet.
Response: 92 (°F)
